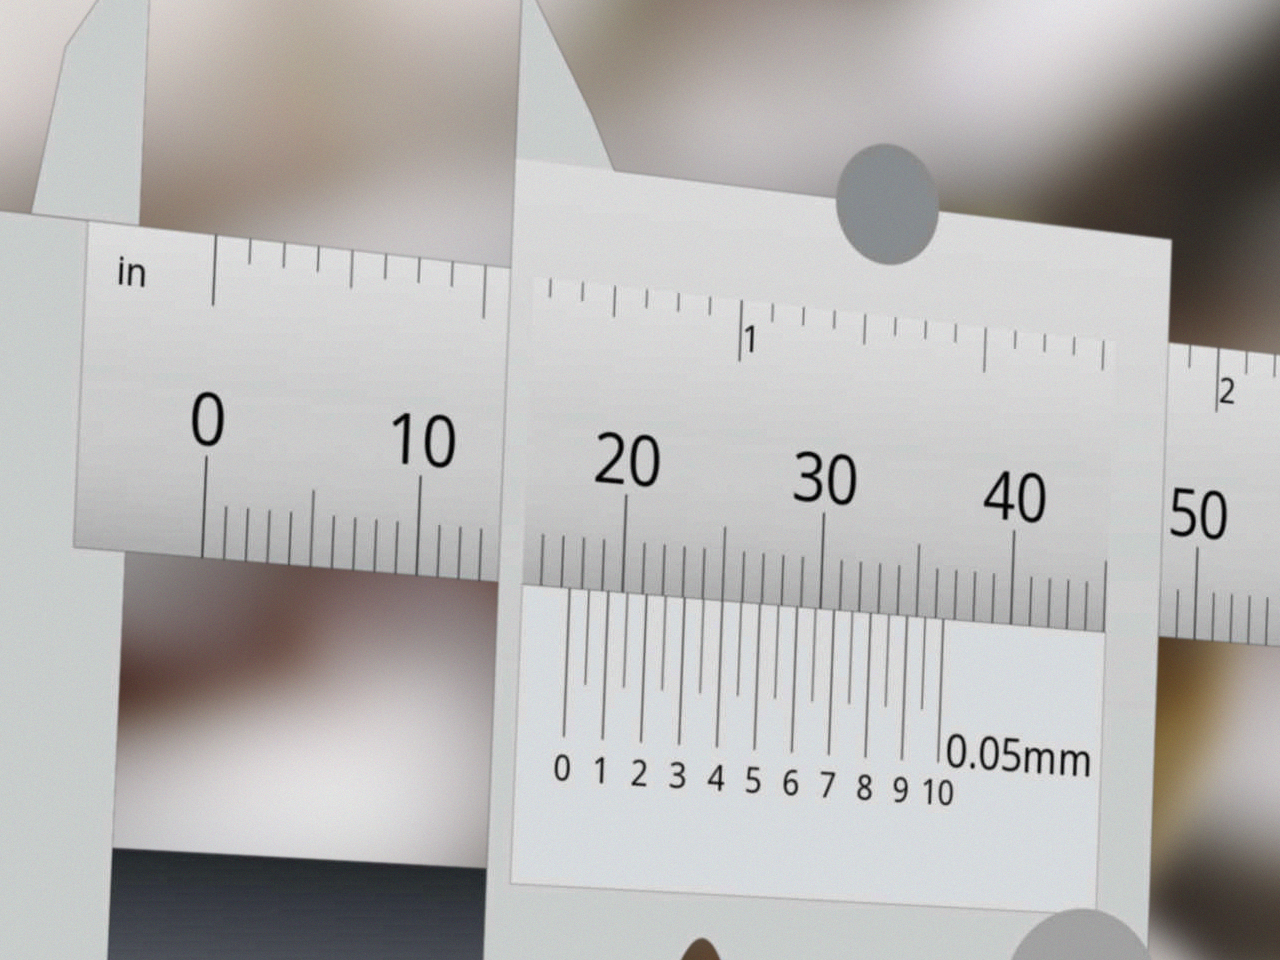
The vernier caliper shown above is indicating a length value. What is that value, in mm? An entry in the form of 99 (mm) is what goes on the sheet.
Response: 17.4 (mm)
